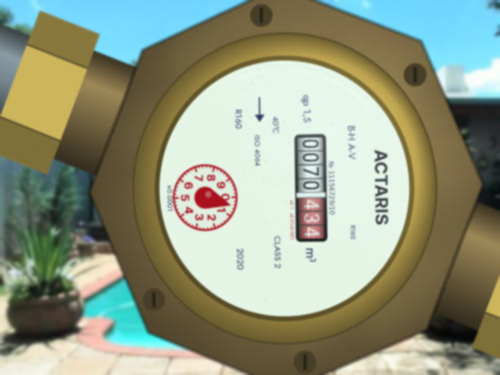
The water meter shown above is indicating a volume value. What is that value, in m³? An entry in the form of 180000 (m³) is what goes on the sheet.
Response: 70.4340 (m³)
